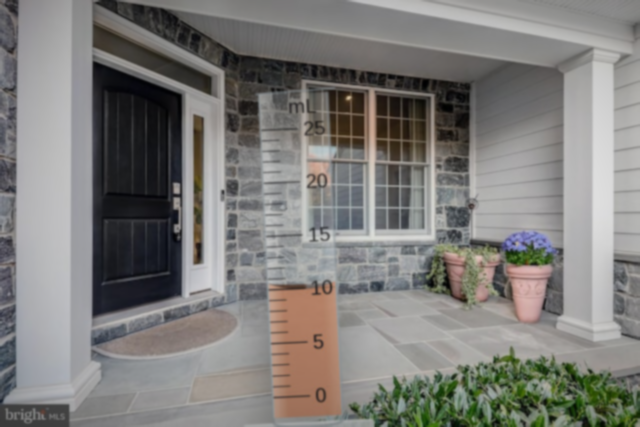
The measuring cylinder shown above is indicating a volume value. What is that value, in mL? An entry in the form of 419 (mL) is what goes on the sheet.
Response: 10 (mL)
